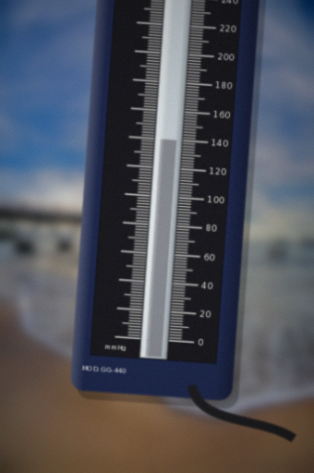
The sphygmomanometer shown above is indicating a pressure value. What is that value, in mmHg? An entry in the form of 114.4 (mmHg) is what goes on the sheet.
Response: 140 (mmHg)
